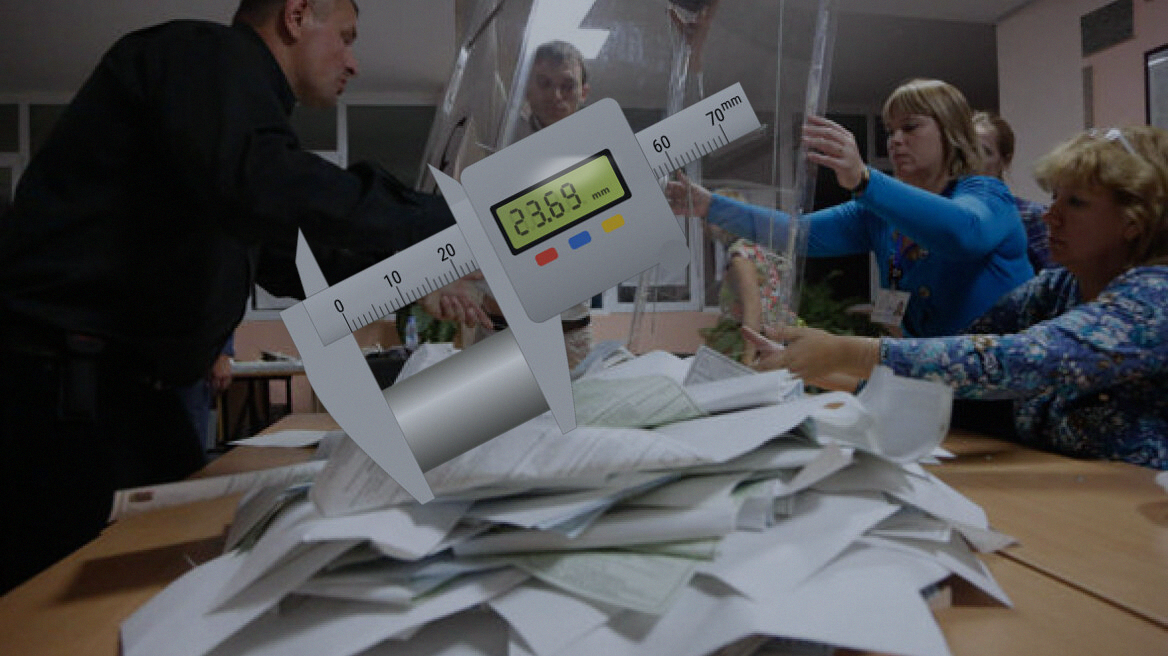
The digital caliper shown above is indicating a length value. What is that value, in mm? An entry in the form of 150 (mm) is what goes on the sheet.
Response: 23.69 (mm)
